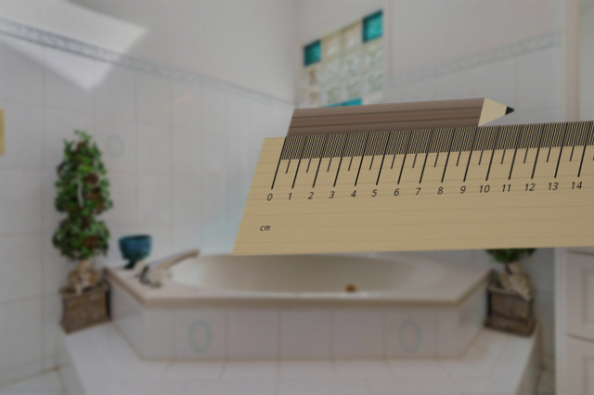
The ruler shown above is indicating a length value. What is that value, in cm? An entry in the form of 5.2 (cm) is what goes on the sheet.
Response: 10.5 (cm)
